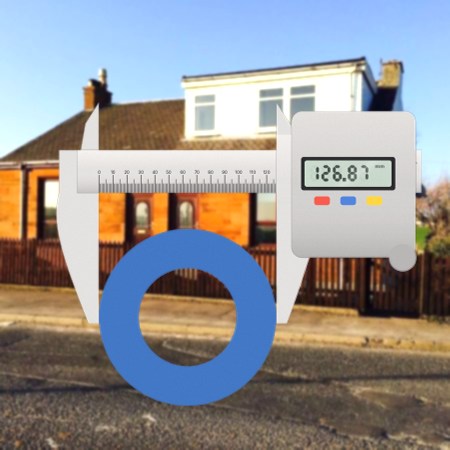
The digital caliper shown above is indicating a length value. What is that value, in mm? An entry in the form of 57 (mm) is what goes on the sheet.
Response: 126.87 (mm)
